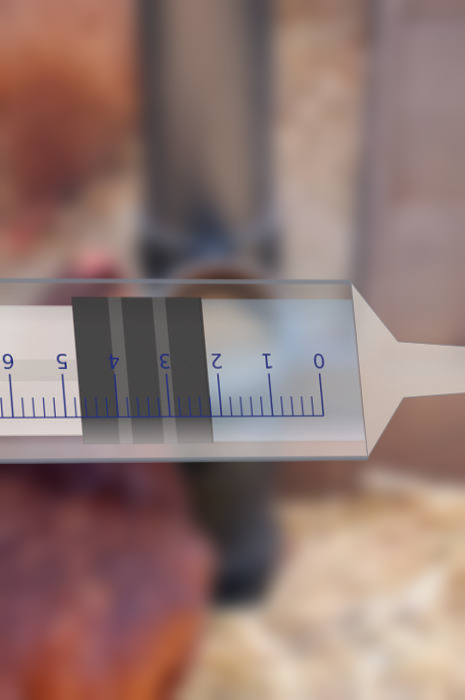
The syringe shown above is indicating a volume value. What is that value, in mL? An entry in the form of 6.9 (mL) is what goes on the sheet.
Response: 2.2 (mL)
